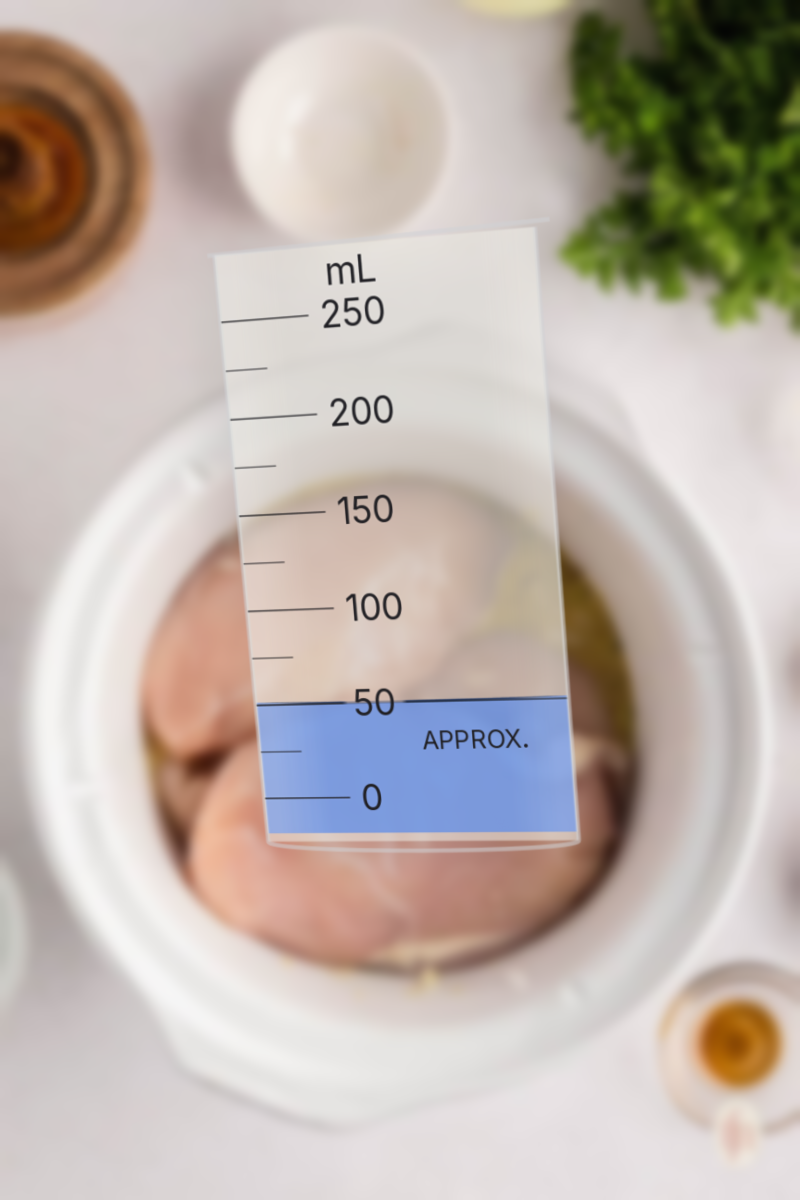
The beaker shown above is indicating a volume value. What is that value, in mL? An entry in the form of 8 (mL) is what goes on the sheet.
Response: 50 (mL)
